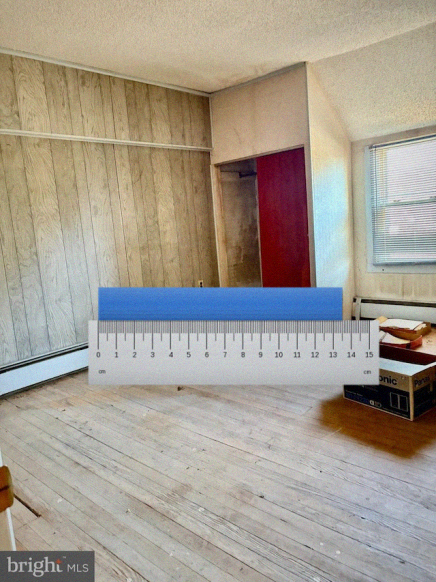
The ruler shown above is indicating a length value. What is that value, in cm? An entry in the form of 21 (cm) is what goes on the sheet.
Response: 13.5 (cm)
